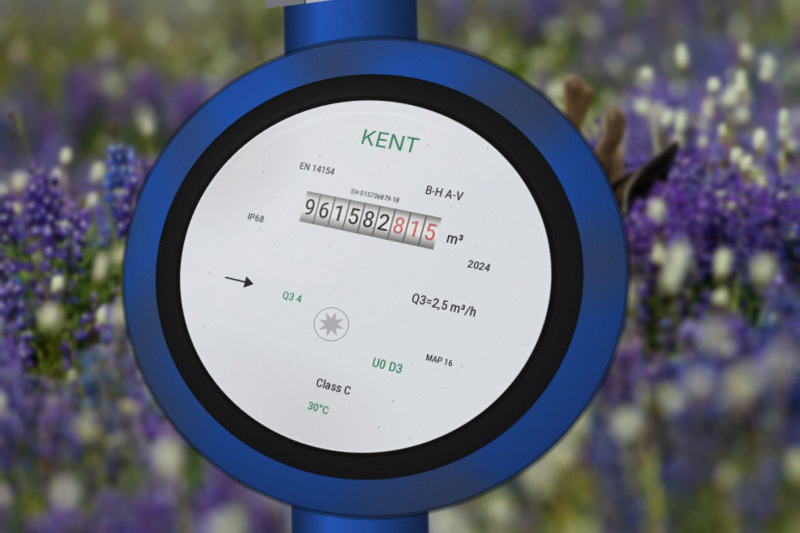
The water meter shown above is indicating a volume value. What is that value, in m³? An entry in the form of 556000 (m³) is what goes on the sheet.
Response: 961582.815 (m³)
